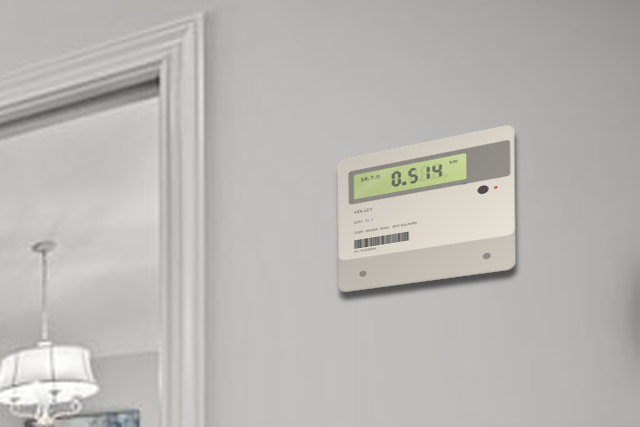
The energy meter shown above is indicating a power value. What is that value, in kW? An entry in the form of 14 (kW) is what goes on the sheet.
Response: 0.514 (kW)
